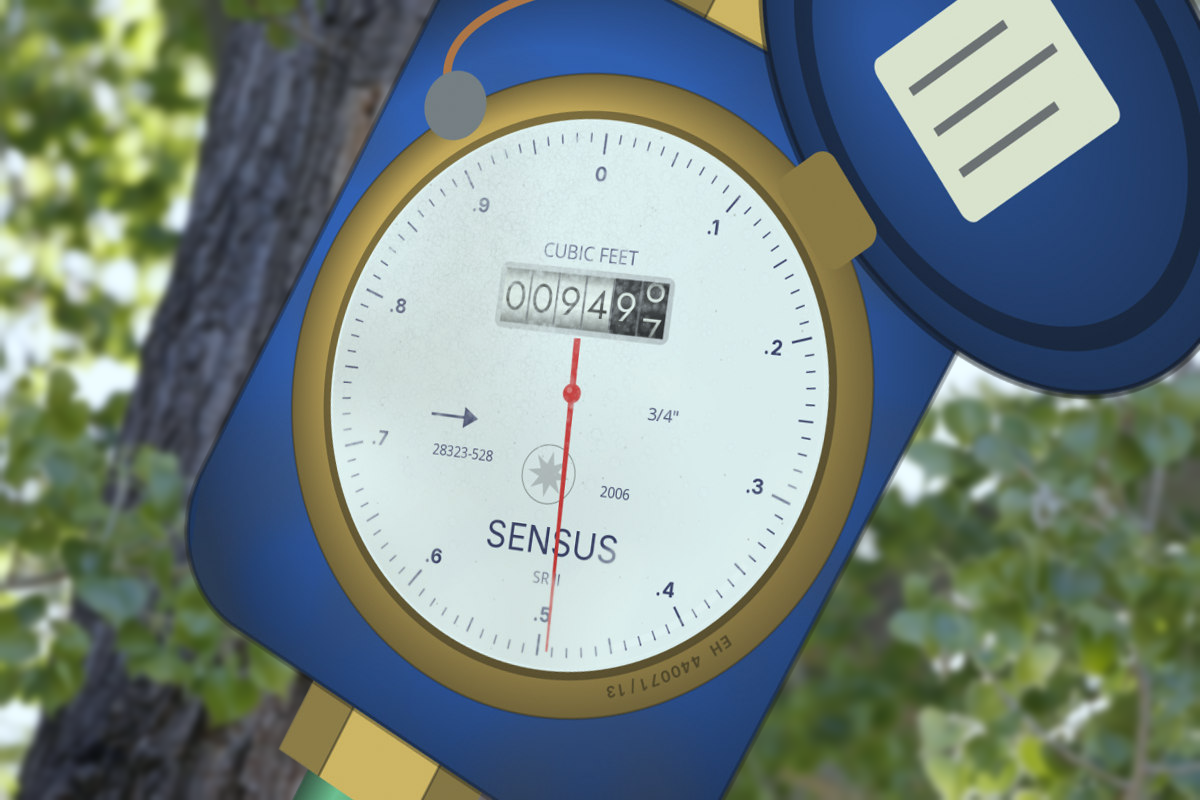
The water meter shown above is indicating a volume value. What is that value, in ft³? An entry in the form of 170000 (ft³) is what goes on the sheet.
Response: 9496.49 (ft³)
